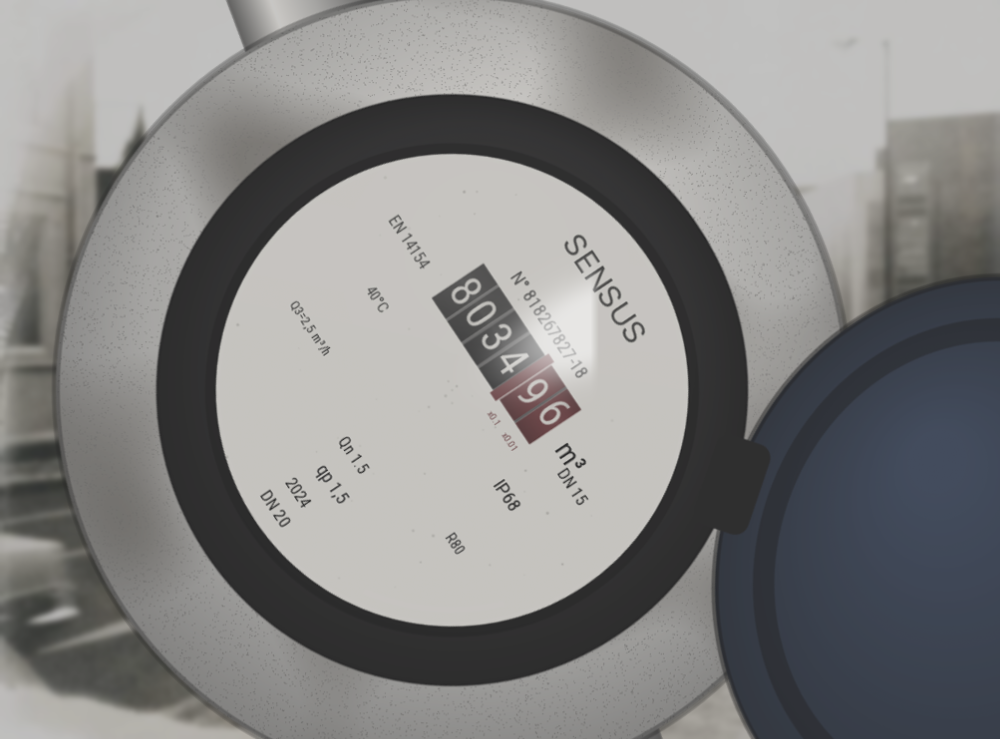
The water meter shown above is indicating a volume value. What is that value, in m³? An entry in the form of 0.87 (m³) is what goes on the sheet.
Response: 8034.96 (m³)
